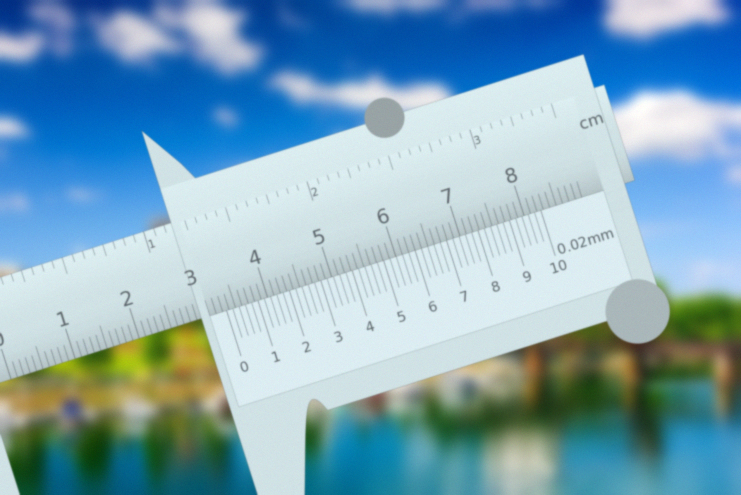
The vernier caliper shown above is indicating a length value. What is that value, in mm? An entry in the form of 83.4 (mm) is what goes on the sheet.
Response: 33.6 (mm)
